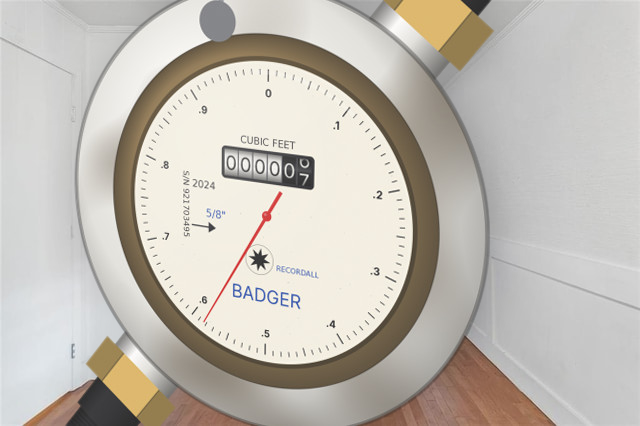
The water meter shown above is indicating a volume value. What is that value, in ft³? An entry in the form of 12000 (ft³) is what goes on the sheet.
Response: 6.58 (ft³)
